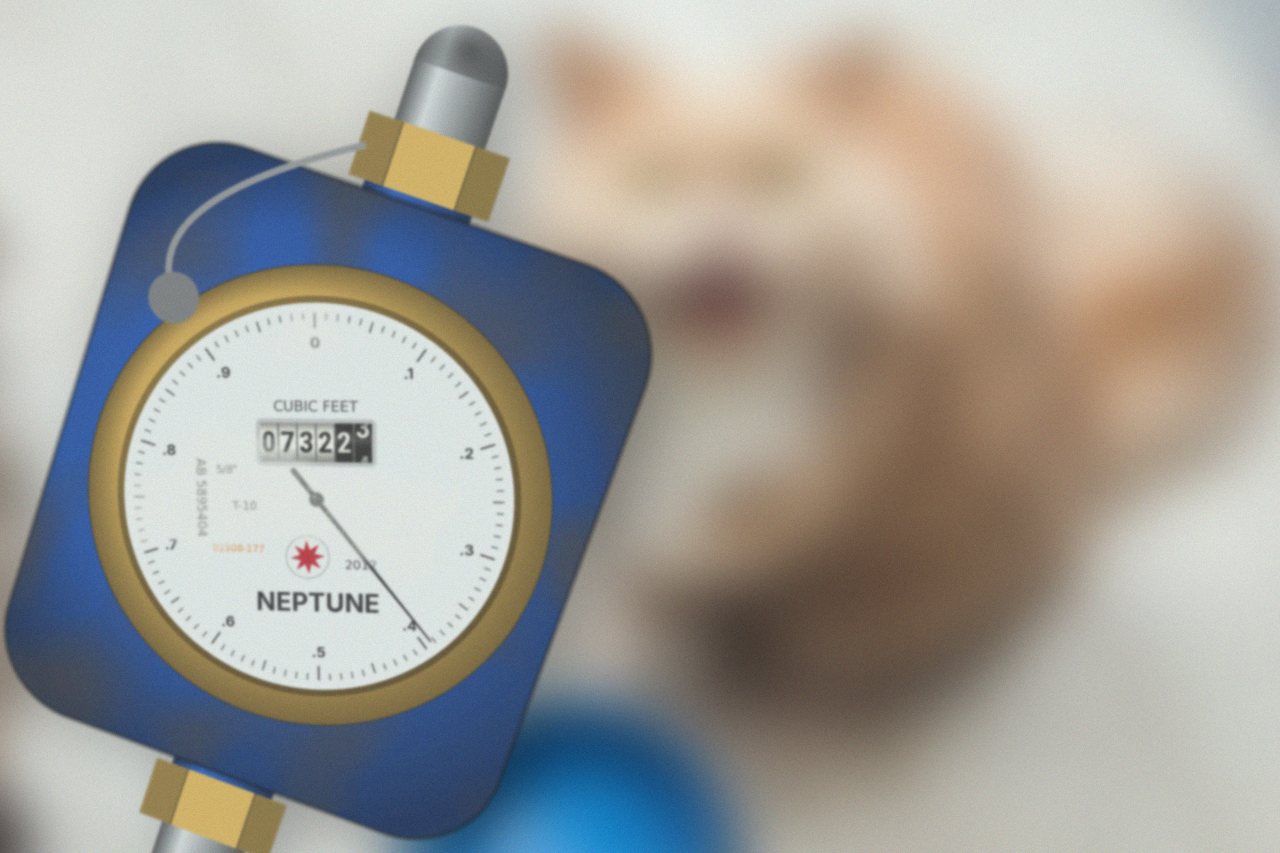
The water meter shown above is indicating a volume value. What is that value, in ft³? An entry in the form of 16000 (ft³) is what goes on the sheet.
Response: 73223.39 (ft³)
